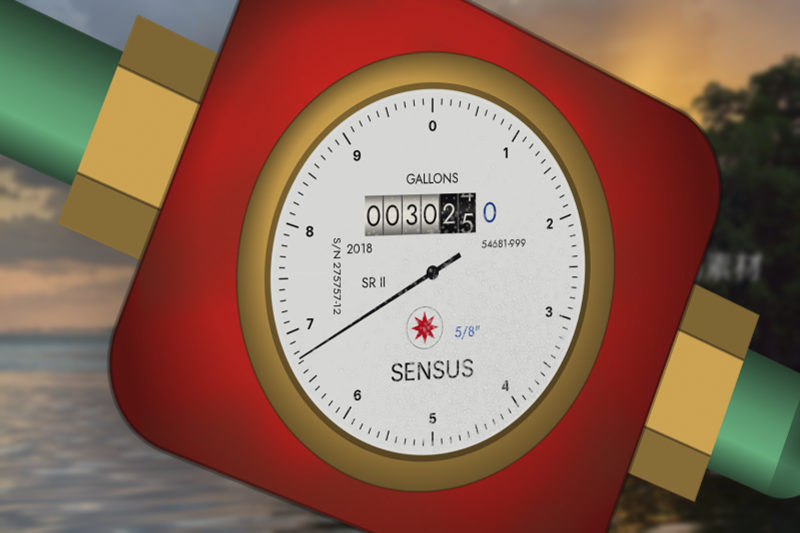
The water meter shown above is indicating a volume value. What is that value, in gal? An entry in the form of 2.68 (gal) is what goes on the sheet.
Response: 30246.7 (gal)
